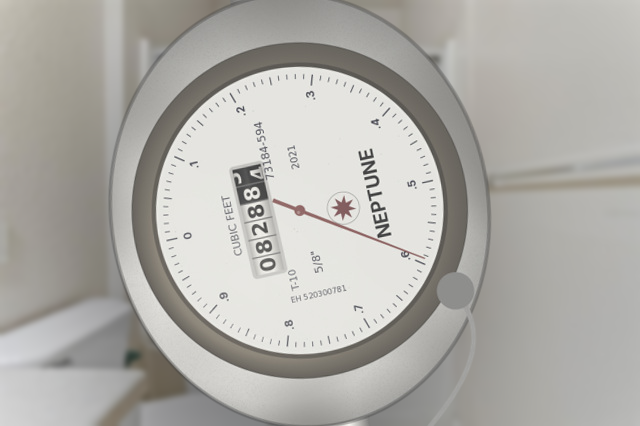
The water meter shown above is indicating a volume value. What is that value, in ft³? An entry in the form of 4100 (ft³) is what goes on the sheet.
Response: 82883.59 (ft³)
